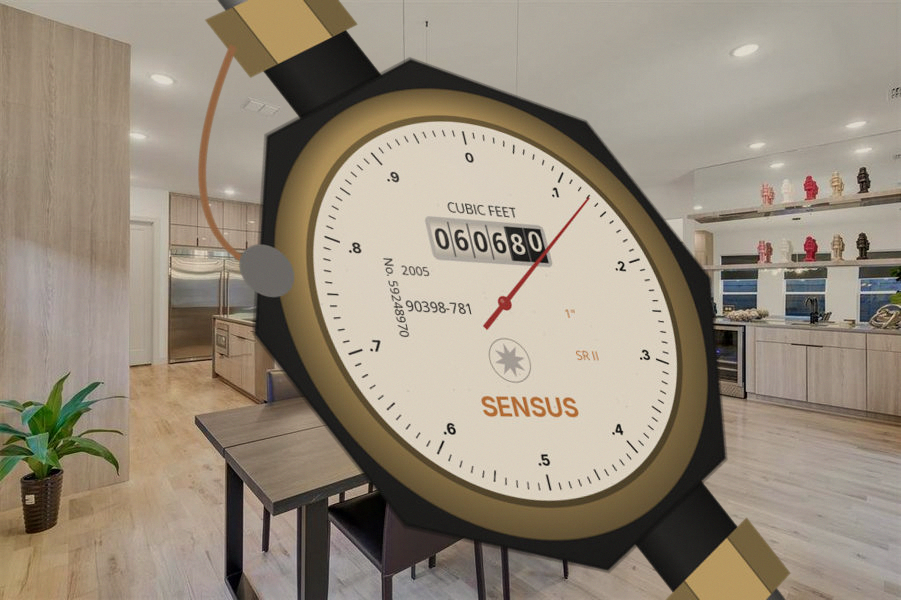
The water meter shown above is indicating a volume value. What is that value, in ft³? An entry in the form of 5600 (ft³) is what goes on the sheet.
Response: 60680.13 (ft³)
